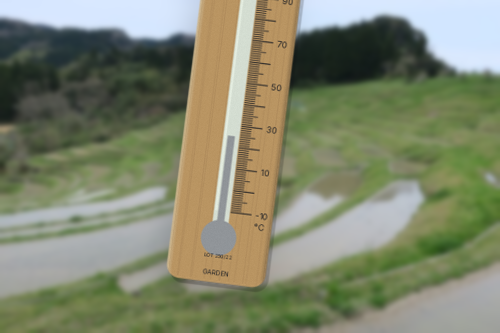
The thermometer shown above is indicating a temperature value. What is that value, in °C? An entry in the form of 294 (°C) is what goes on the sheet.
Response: 25 (°C)
